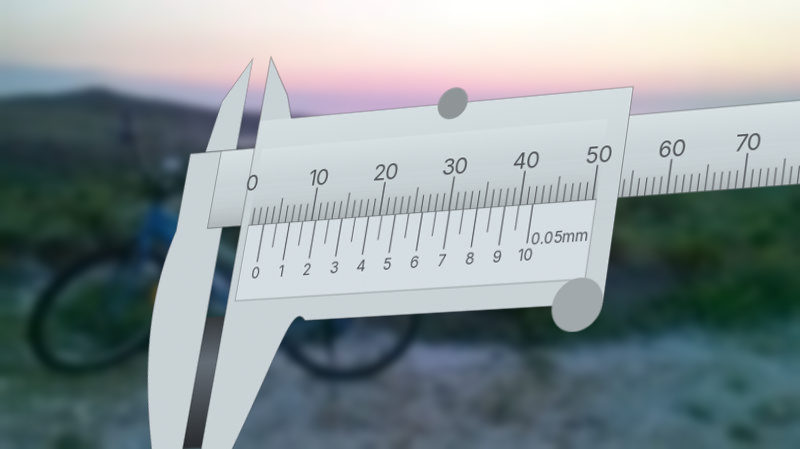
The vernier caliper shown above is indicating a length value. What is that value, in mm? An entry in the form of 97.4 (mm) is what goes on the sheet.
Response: 2.8 (mm)
